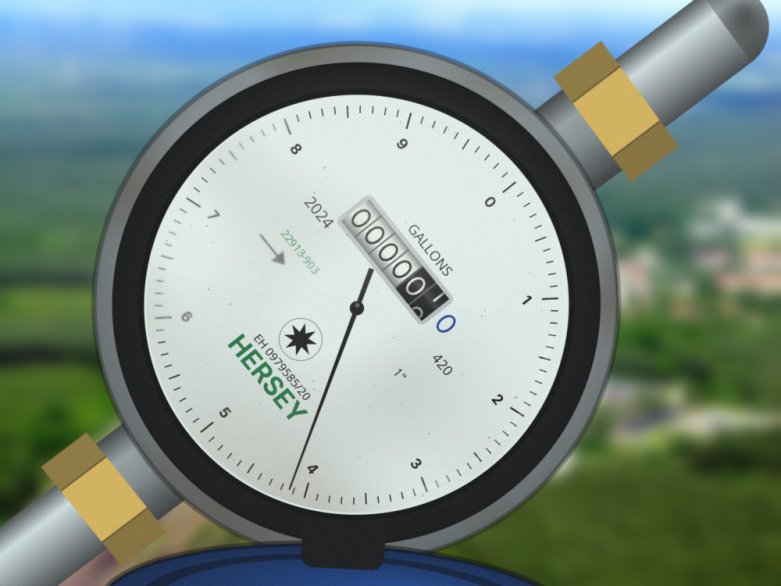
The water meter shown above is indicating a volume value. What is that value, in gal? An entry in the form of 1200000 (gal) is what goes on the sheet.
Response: 14.1 (gal)
